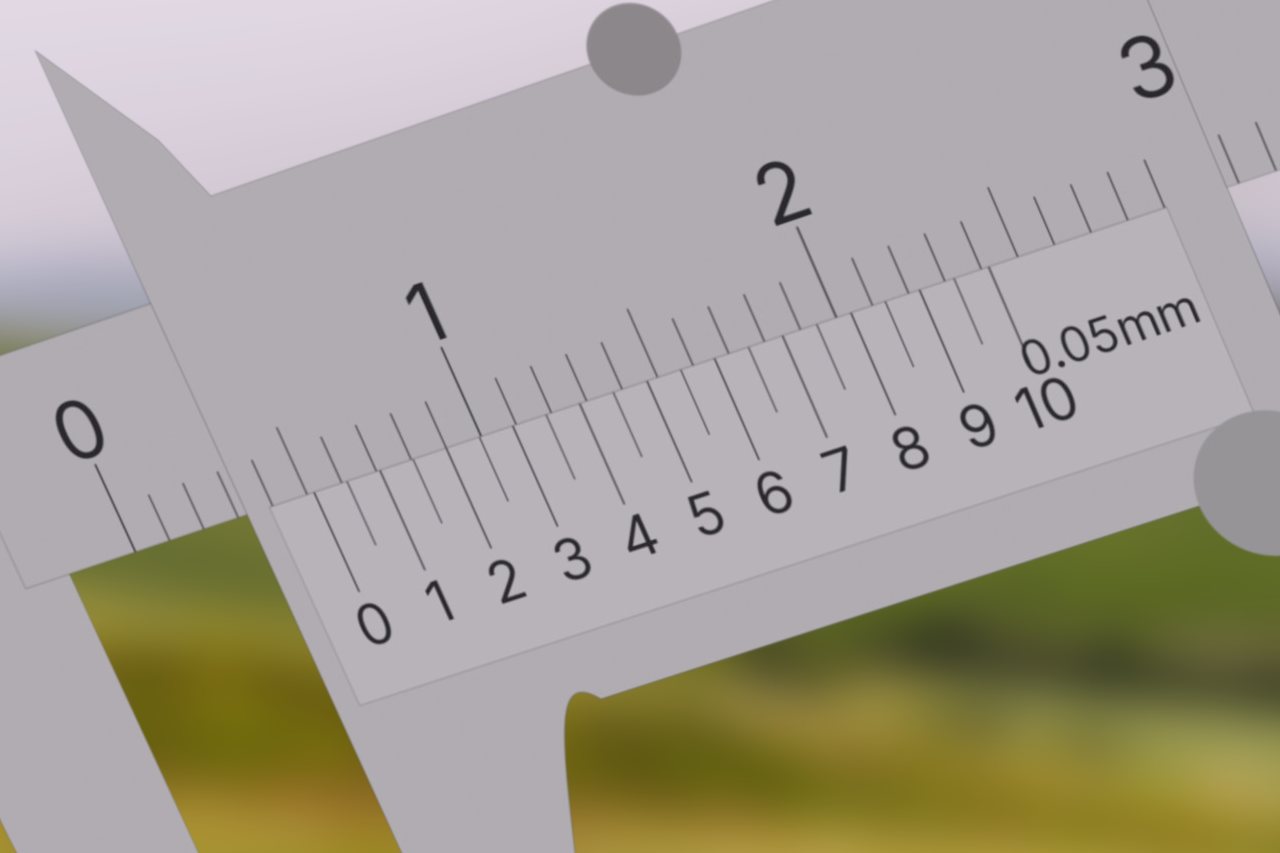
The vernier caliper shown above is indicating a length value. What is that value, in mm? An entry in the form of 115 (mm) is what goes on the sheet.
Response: 5.20 (mm)
